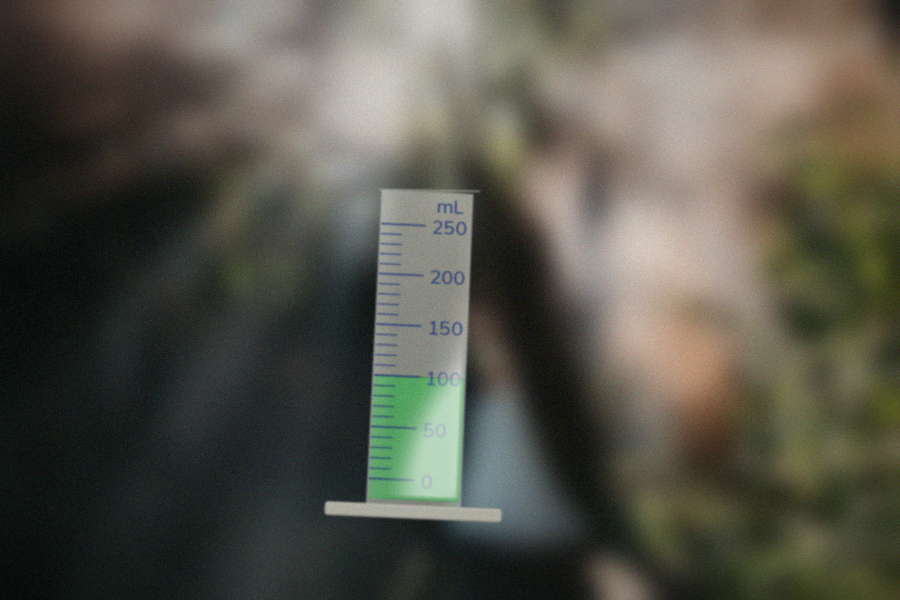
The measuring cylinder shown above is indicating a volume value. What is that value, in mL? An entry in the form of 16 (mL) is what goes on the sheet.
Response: 100 (mL)
